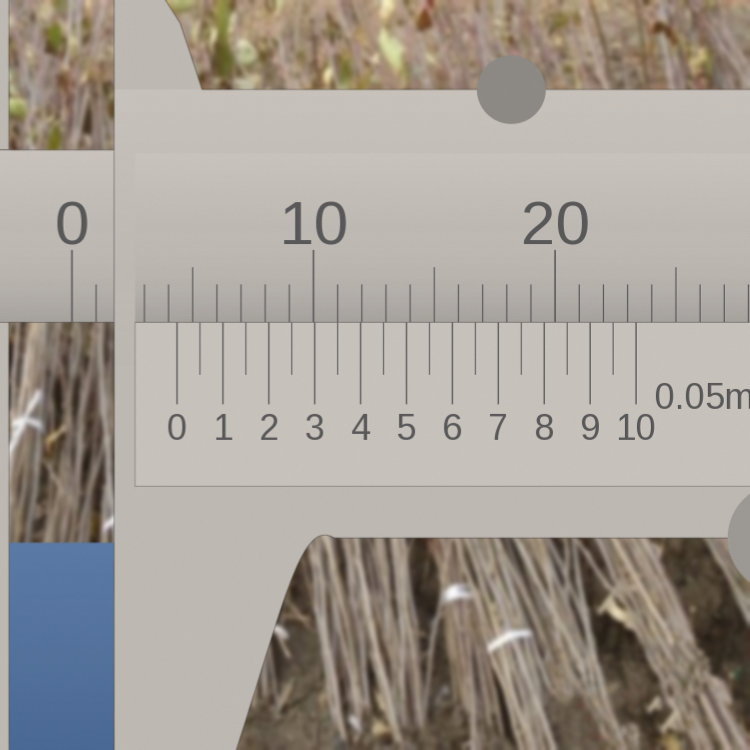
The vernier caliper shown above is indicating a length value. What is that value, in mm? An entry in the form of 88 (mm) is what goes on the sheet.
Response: 4.35 (mm)
